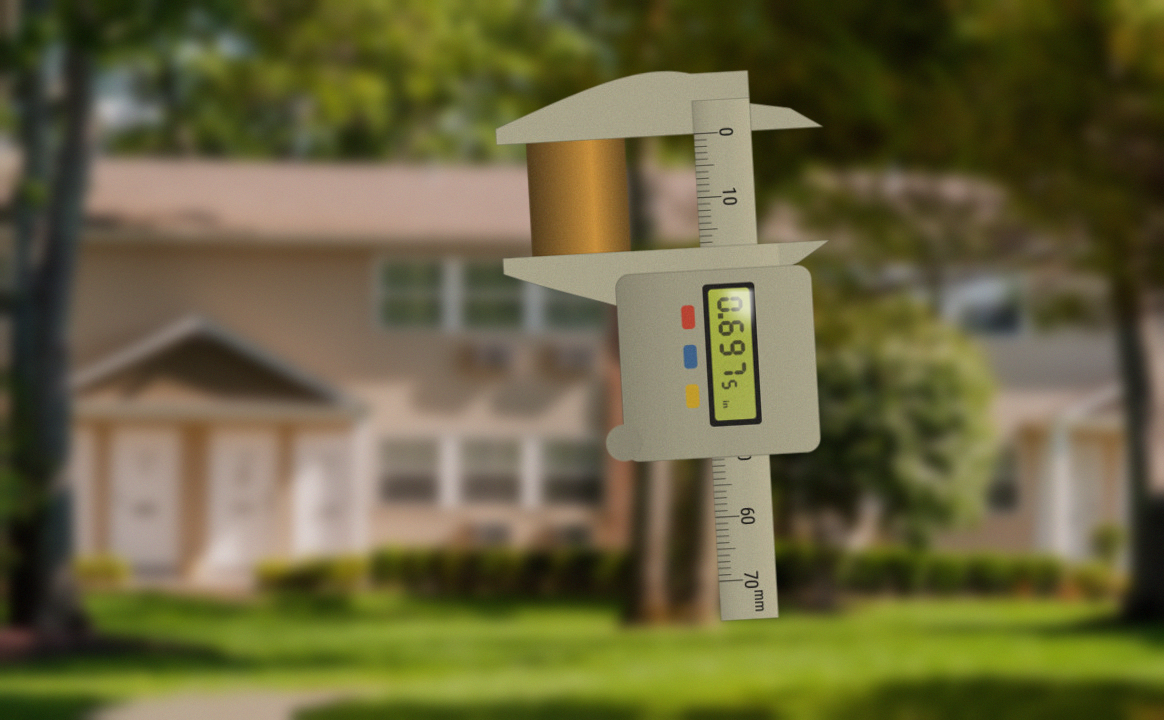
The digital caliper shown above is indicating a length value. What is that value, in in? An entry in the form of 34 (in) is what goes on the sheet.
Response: 0.6975 (in)
